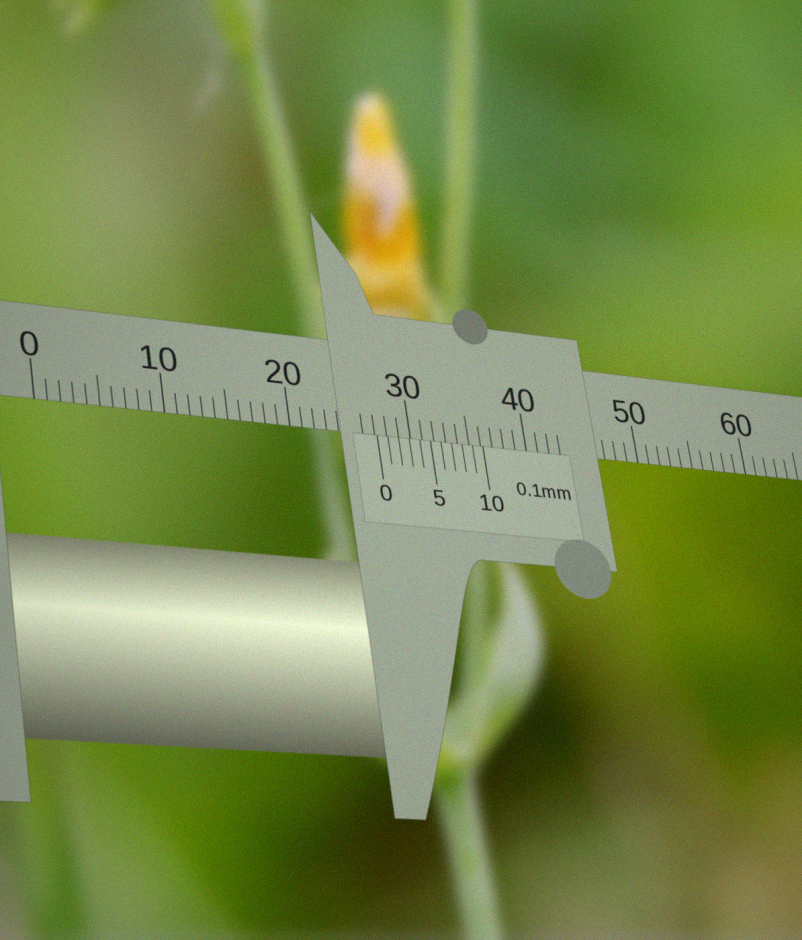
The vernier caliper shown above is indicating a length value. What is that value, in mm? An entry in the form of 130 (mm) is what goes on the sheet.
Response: 27.2 (mm)
